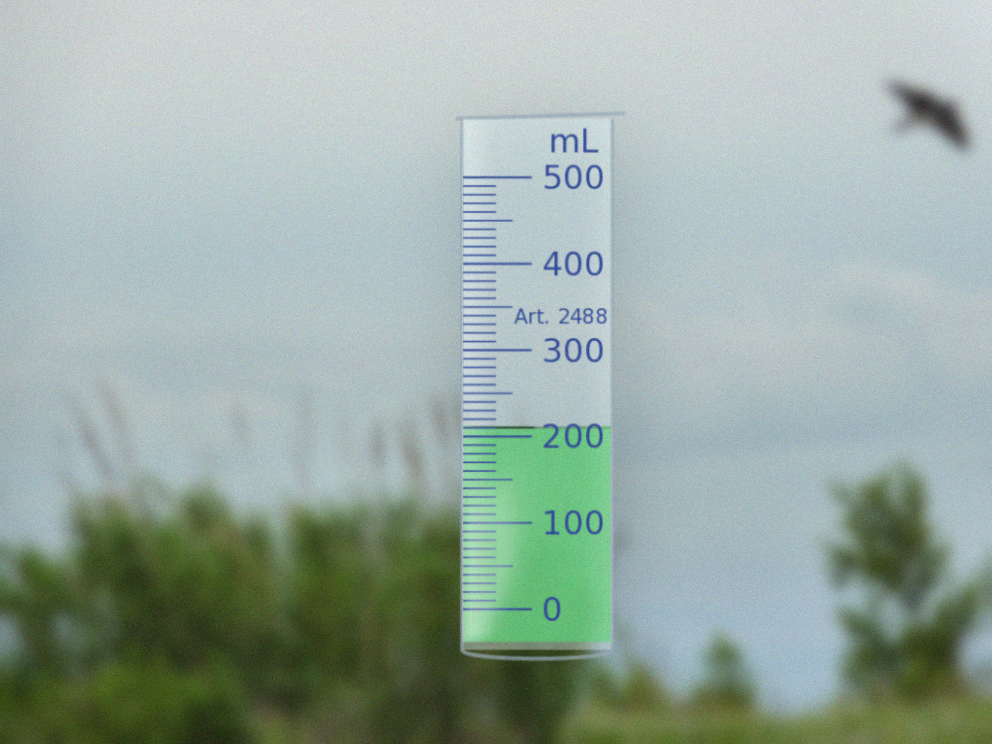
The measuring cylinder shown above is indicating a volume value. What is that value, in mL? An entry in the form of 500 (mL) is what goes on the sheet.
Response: 210 (mL)
